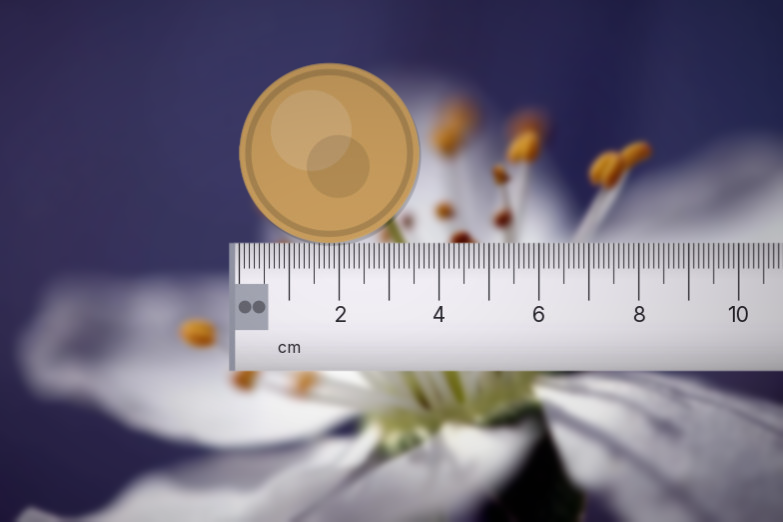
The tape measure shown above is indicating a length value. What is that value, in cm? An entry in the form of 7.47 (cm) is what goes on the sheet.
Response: 3.6 (cm)
